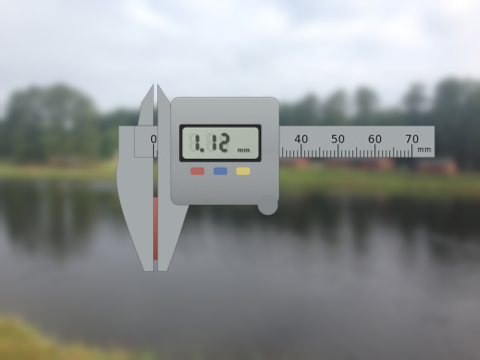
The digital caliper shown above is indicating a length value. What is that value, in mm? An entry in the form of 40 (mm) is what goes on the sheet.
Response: 1.12 (mm)
